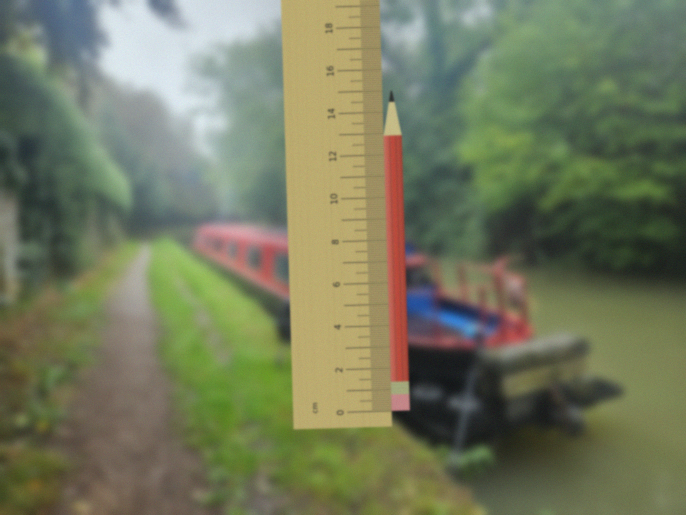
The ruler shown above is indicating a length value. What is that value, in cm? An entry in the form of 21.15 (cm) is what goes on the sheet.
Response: 15 (cm)
